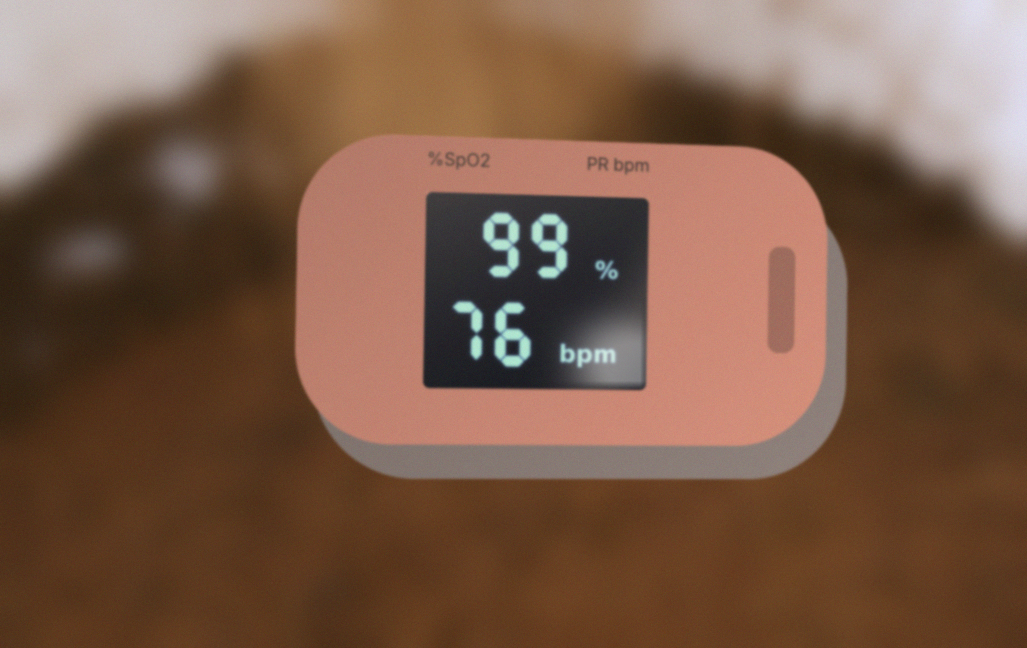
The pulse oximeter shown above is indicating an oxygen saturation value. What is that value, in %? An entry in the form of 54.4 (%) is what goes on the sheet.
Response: 99 (%)
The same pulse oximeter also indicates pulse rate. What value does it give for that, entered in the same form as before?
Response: 76 (bpm)
